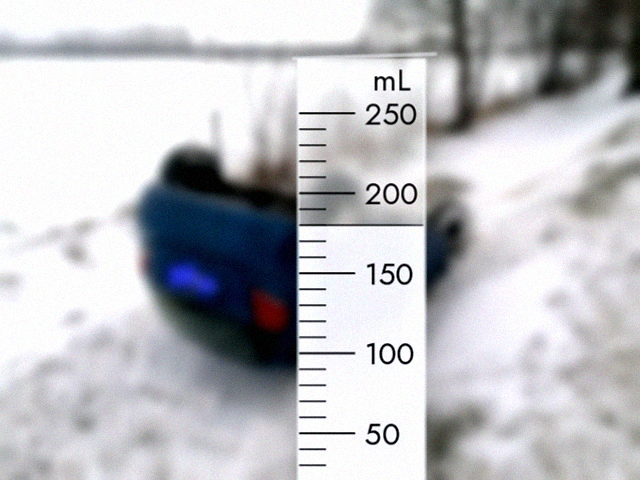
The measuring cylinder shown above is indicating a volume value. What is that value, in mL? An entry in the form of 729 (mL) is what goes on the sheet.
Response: 180 (mL)
